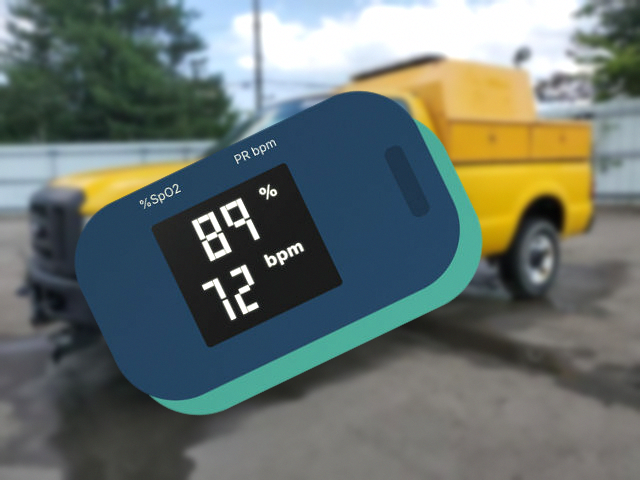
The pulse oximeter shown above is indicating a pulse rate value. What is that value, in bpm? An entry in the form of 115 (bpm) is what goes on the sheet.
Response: 72 (bpm)
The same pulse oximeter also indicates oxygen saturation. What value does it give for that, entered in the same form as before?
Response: 89 (%)
